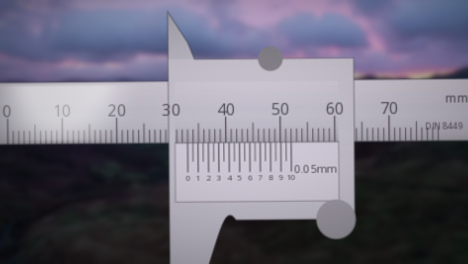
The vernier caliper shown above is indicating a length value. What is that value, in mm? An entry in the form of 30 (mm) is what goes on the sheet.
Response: 33.0 (mm)
